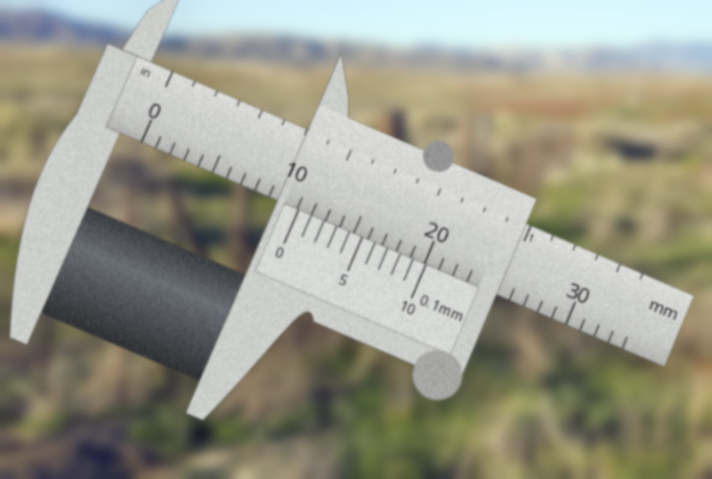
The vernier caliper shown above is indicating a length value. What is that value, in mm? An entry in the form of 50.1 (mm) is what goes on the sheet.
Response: 11.1 (mm)
